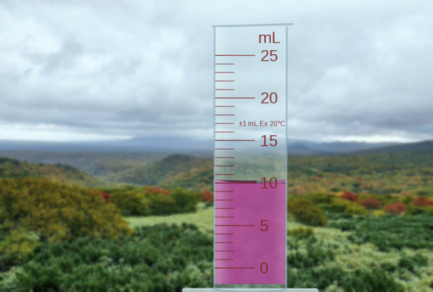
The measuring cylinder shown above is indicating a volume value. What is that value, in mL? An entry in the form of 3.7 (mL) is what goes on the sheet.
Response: 10 (mL)
